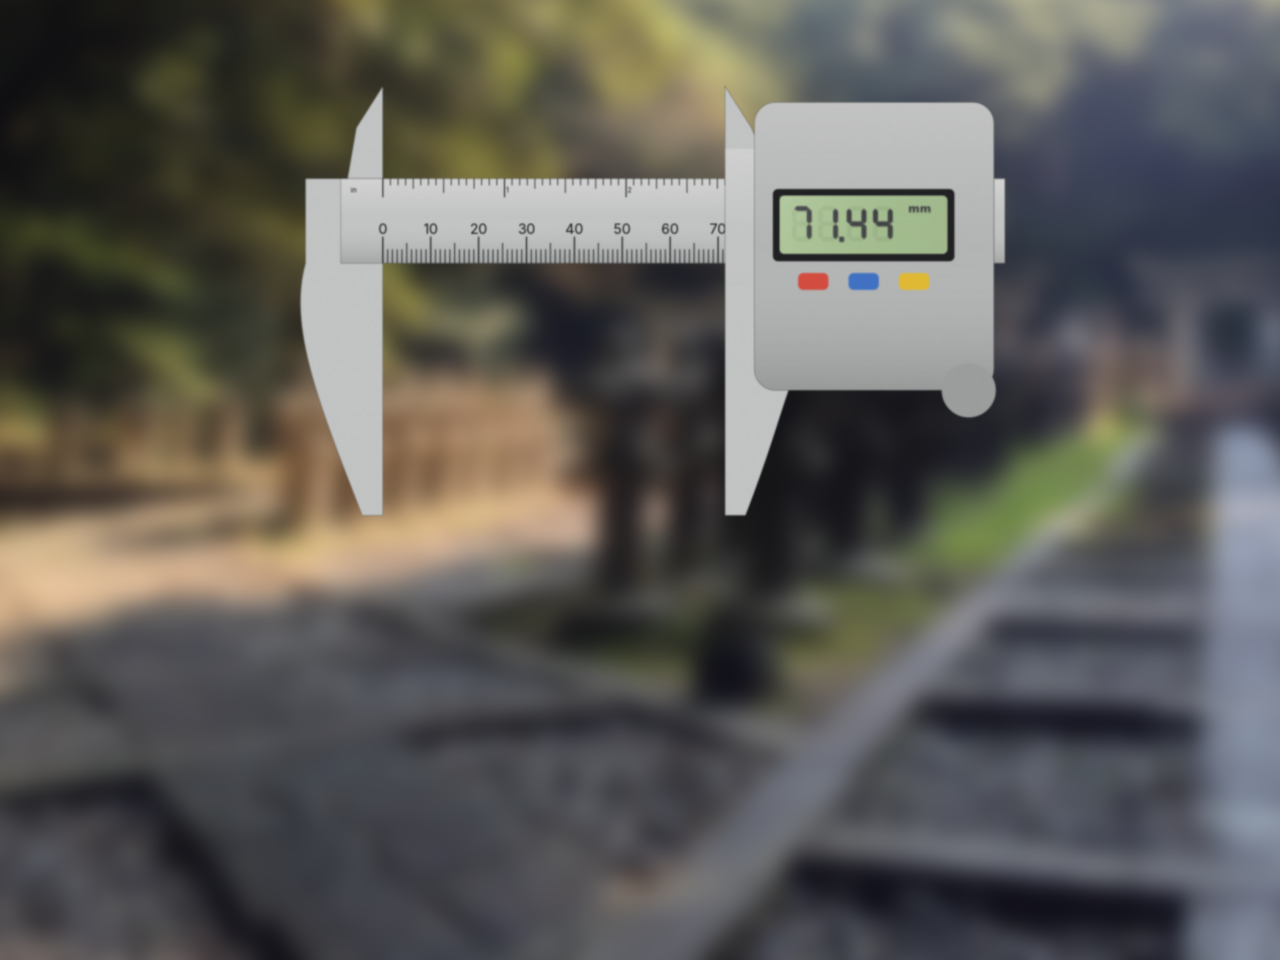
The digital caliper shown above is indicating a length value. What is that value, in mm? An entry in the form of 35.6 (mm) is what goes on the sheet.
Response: 71.44 (mm)
